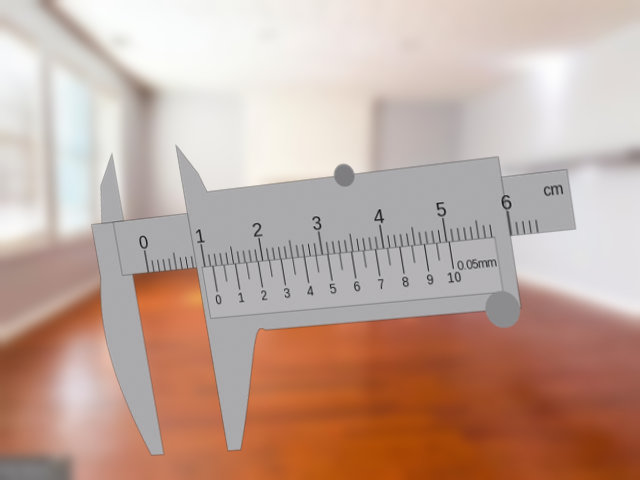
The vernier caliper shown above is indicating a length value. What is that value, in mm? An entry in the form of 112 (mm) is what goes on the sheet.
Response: 11.4 (mm)
